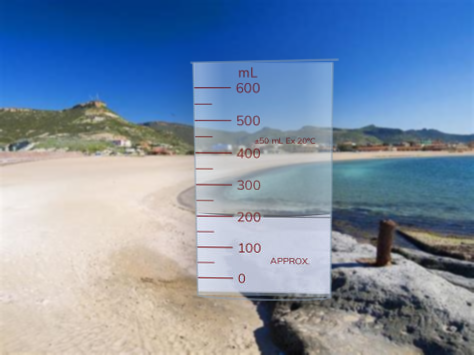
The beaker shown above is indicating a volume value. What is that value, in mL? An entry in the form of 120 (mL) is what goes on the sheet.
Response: 200 (mL)
